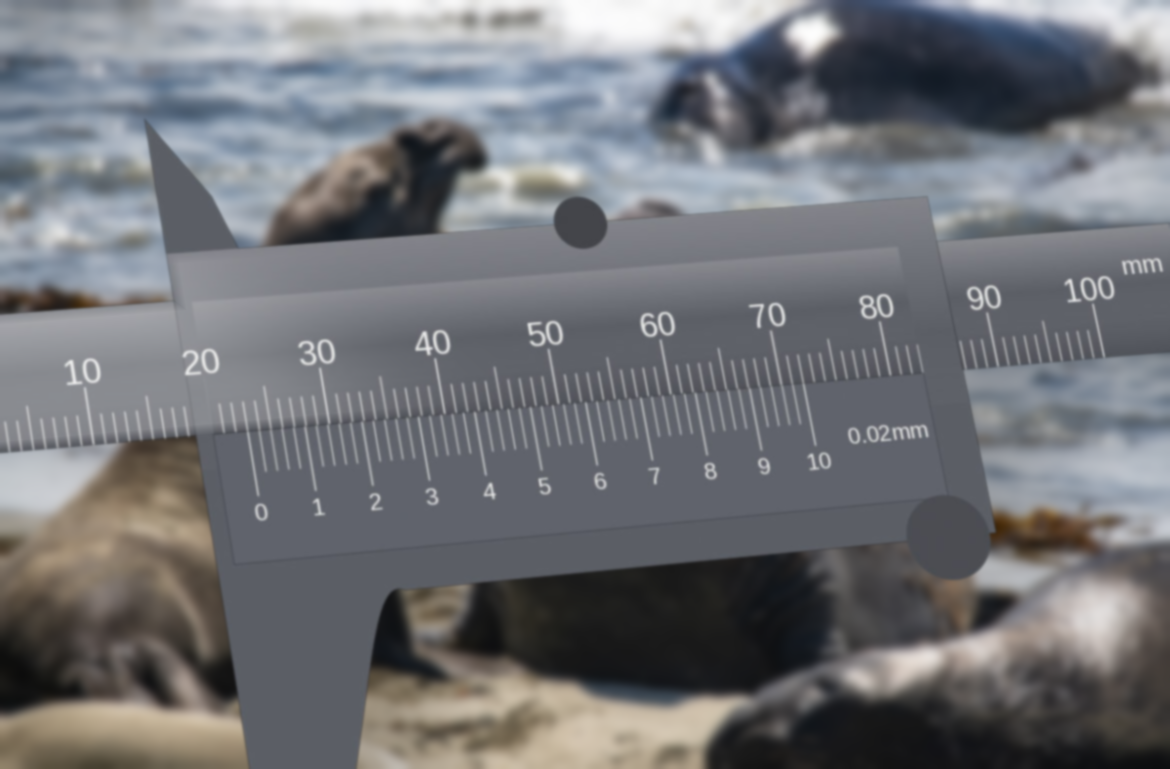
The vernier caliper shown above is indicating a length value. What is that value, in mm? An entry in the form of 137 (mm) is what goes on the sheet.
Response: 23.0 (mm)
